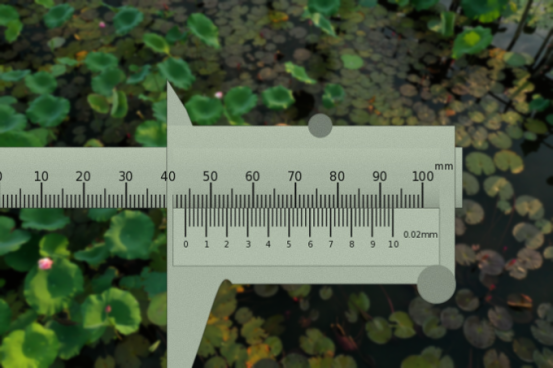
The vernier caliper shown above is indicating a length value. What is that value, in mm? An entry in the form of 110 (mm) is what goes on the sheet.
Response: 44.0 (mm)
